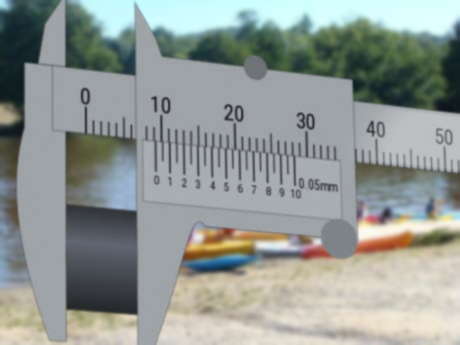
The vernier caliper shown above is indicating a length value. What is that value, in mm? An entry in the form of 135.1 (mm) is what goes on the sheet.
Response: 9.2 (mm)
